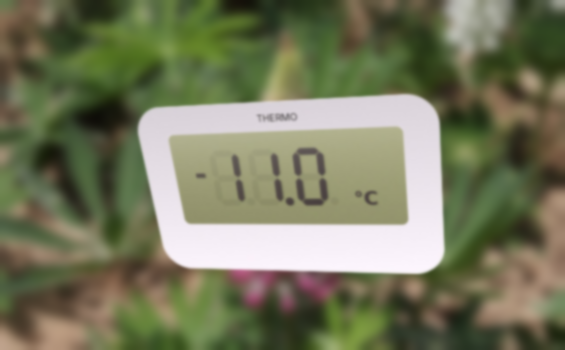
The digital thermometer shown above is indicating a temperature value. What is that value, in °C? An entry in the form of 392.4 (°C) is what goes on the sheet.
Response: -11.0 (°C)
